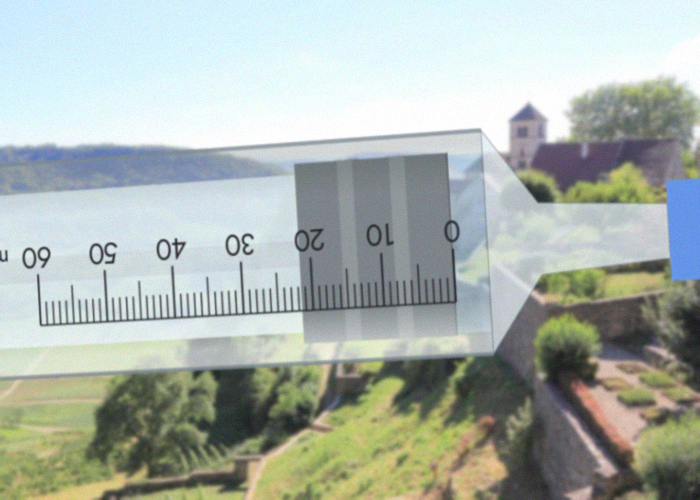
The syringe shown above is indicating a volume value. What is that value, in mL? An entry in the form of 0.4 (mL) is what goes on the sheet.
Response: 0 (mL)
